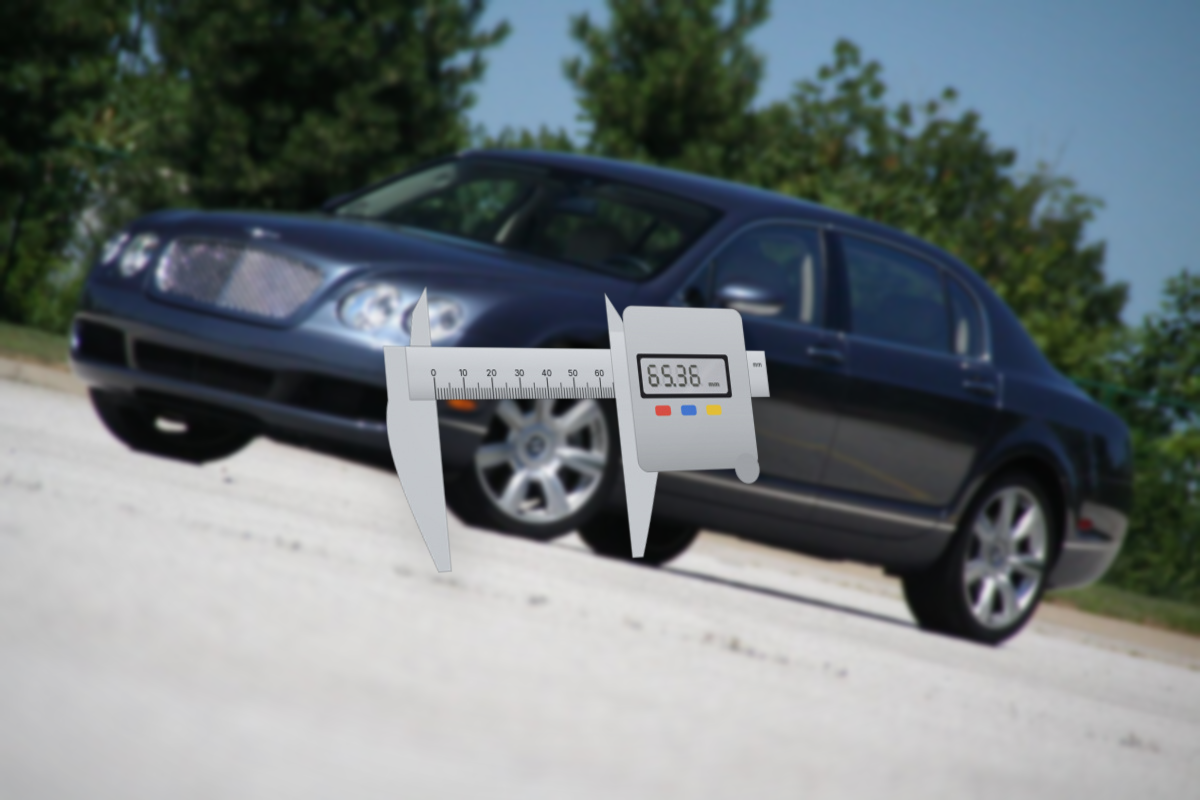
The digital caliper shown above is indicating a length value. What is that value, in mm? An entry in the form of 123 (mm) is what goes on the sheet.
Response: 65.36 (mm)
